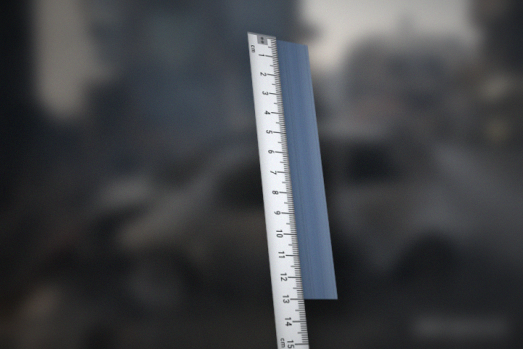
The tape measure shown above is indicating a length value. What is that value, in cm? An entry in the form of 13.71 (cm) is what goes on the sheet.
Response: 13 (cm)
